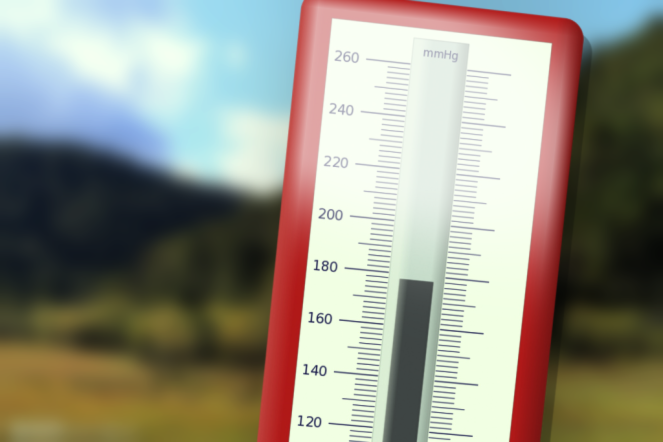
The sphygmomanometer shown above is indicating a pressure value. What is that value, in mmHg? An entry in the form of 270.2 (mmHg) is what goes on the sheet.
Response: 178 (mmHg)
